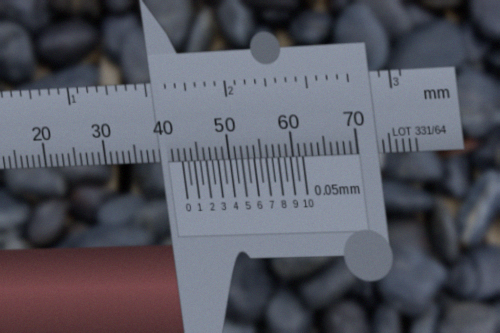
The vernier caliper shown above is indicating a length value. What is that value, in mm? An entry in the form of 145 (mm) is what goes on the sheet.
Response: 42.5 (mm)
